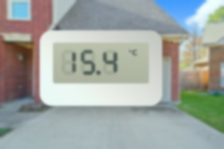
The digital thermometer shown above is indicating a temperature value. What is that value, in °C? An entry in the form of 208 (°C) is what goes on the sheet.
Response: 15.4 (°C)
